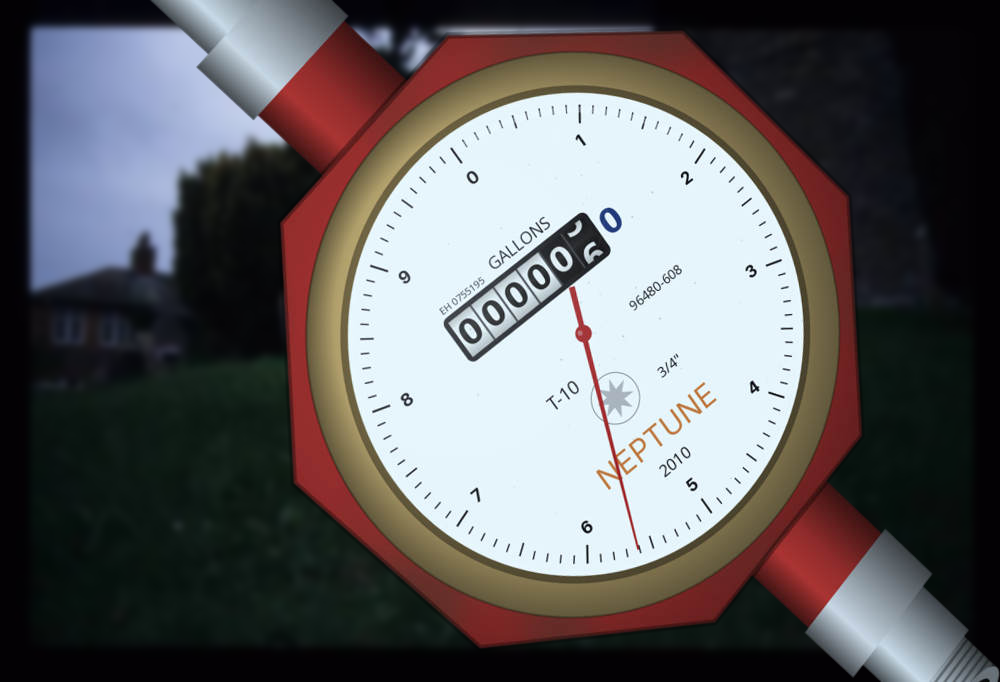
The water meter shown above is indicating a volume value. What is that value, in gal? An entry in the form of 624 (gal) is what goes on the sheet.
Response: 55.6 (gal)
